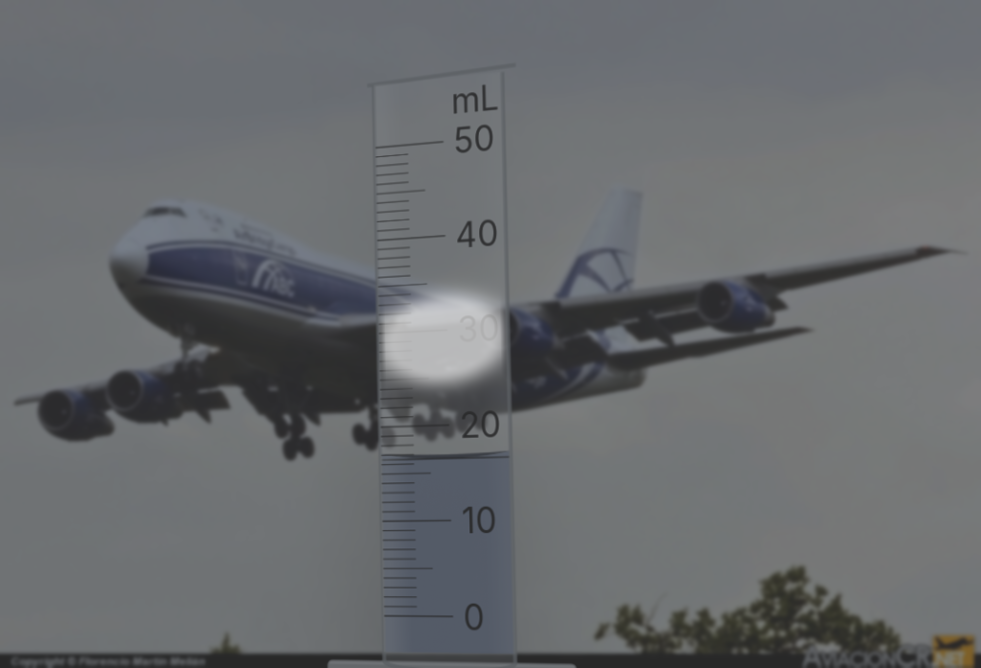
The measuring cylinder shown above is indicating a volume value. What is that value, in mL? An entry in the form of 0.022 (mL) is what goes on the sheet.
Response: 16.5 (mL)
